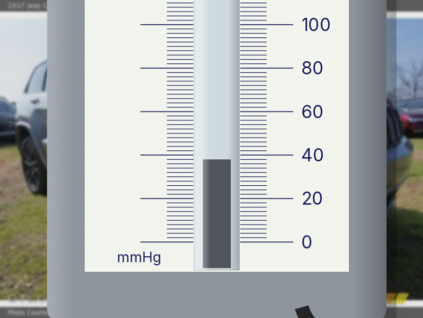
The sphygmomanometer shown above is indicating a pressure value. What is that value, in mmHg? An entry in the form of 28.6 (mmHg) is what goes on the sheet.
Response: 38 (mmHg)
